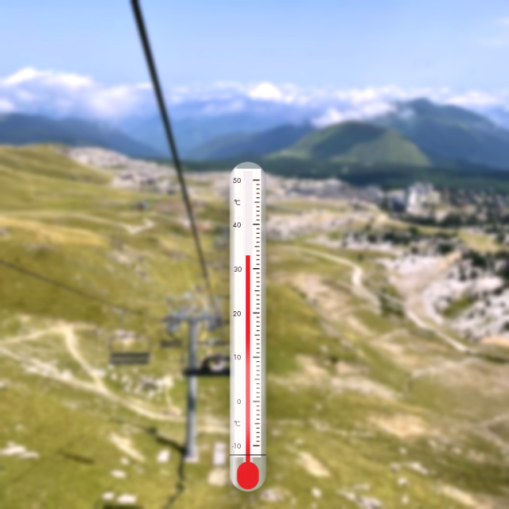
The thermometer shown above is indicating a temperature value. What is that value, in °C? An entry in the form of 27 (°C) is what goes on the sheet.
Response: 33 (°C)
